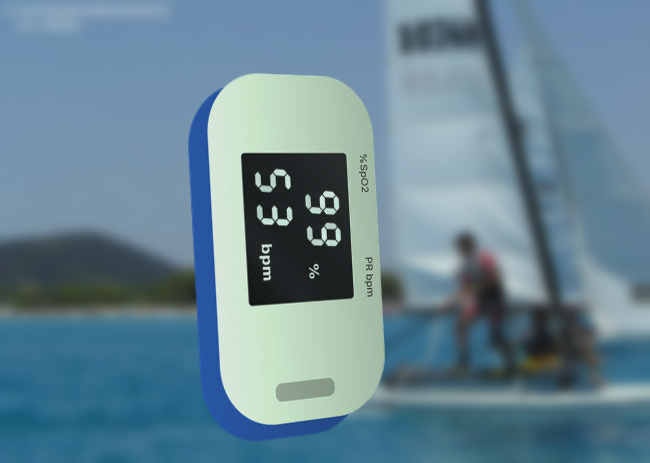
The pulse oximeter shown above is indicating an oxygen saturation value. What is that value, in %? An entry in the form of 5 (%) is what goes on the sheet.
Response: 99 (%)
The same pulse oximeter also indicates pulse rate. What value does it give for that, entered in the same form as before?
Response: 53 (bpm)
